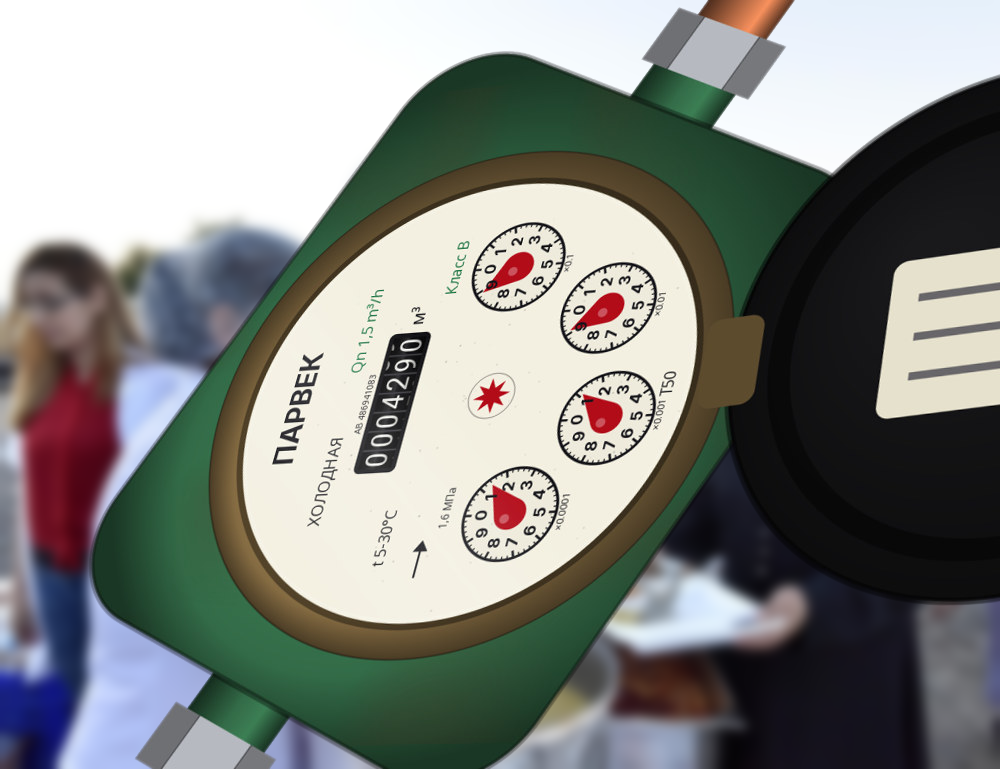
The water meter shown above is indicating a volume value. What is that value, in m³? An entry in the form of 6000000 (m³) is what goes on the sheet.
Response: 4289.8911 (m³)
